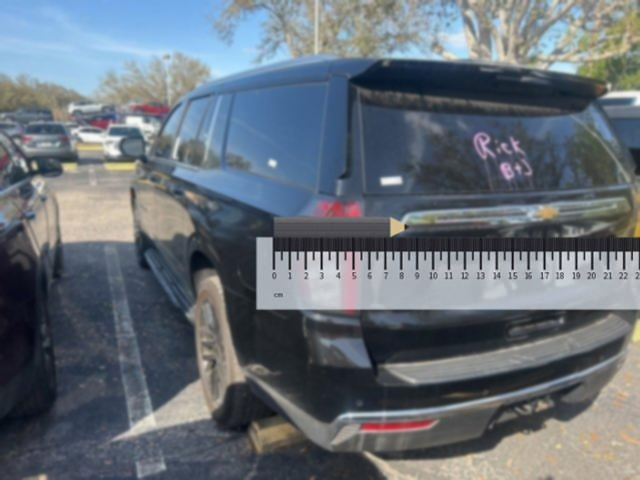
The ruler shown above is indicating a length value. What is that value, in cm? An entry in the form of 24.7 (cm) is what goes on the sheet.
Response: 8.5 (cm)
